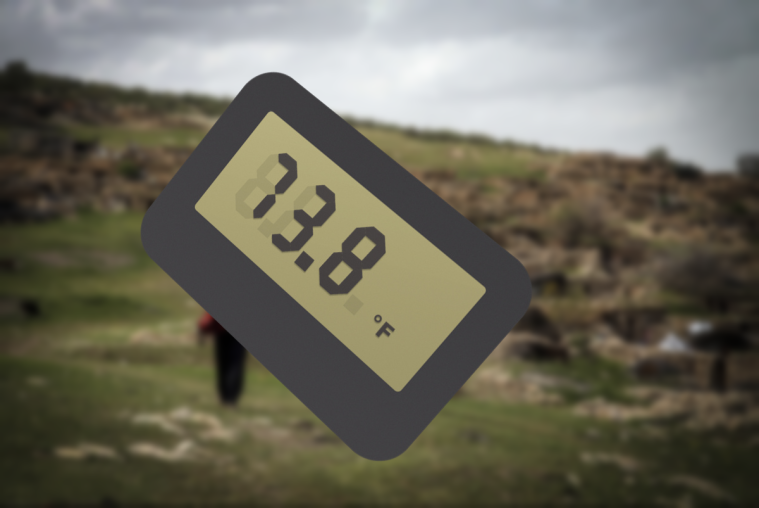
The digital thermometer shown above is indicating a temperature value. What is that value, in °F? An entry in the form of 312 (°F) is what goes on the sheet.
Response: 73.8 (°F)
